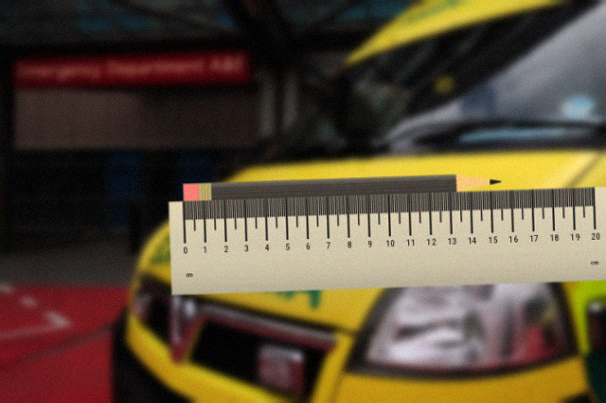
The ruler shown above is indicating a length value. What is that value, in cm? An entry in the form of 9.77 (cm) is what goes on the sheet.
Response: 15.5 (cm)
